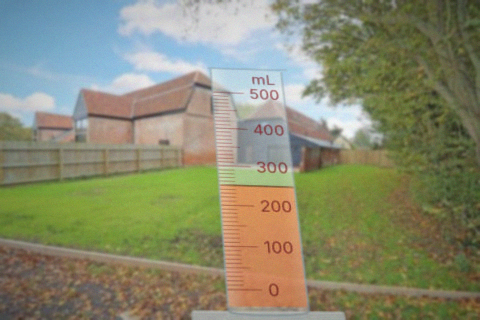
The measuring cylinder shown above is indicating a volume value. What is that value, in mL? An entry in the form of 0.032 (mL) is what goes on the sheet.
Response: 250 (mL)
